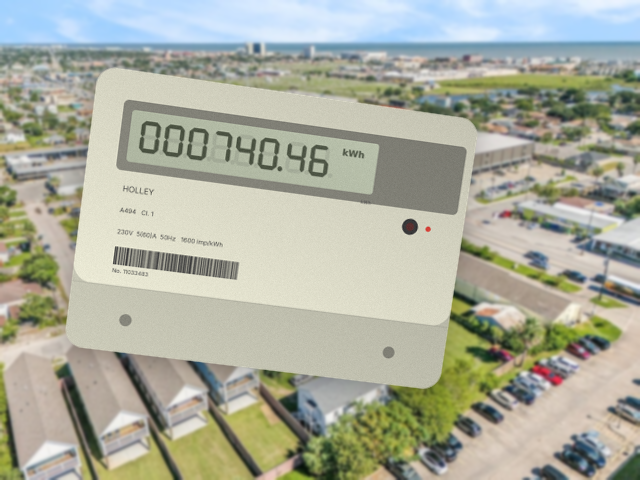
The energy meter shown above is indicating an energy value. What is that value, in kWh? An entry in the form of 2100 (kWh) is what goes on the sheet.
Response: 740.46 (kWh)
